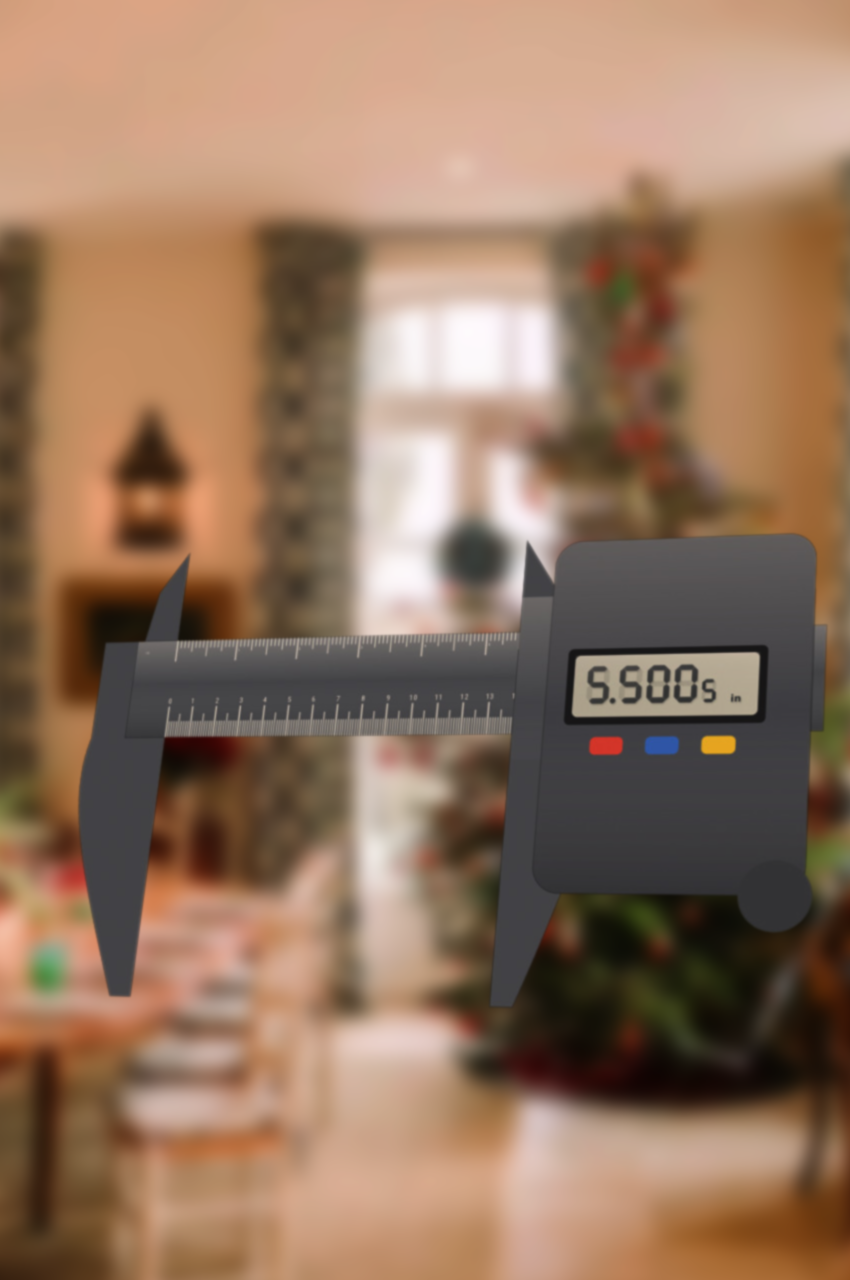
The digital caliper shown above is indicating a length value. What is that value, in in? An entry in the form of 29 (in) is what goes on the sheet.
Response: 5.5005 (in)
